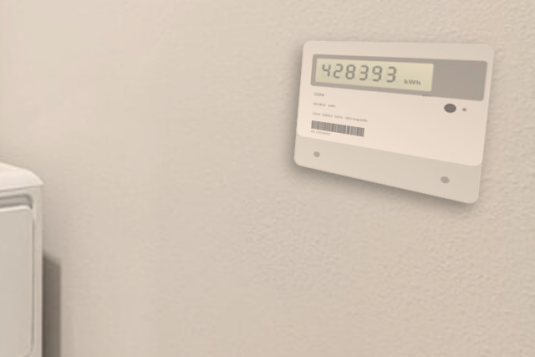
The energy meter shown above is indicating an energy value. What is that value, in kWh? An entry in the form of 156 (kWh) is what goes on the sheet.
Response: 428393 (kWh)
